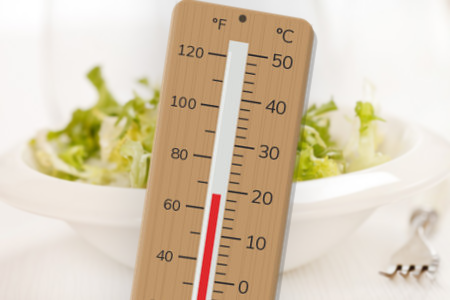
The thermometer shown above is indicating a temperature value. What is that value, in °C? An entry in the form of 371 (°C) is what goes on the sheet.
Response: 19 (°C)
